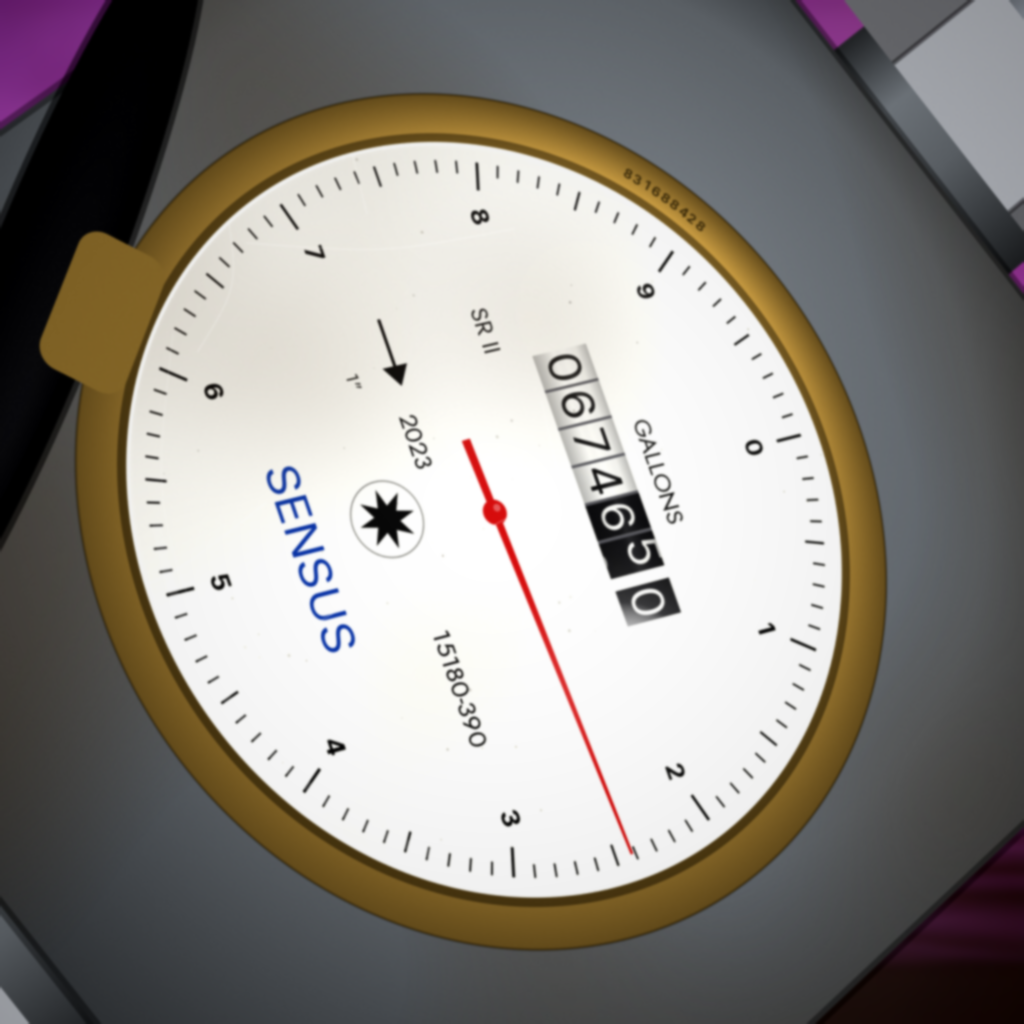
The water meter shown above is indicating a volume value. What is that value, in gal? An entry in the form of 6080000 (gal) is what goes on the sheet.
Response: 674652.4 (gal)
